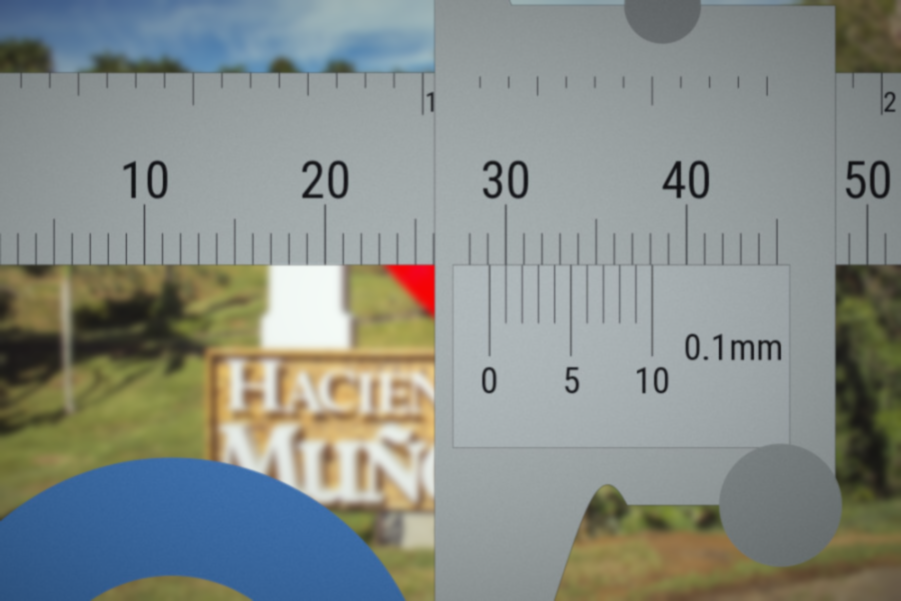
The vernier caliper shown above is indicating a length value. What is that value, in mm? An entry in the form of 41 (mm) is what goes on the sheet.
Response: 29.1 (mm)
